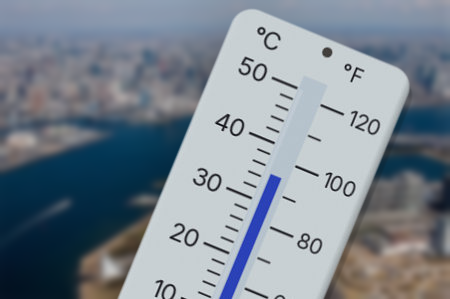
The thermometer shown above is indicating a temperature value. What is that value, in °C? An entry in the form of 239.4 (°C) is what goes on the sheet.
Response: 35 (°C)
